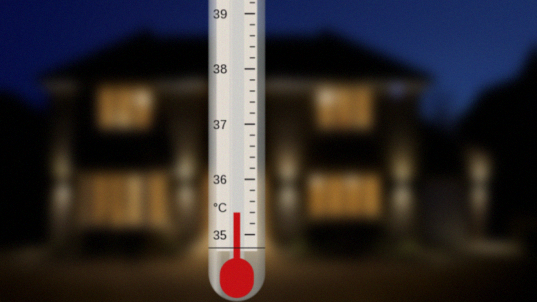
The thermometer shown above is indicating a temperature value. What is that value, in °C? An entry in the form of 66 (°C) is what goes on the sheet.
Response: 35.4 (°C)
